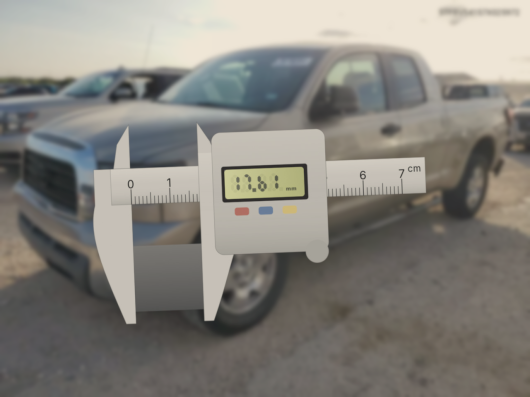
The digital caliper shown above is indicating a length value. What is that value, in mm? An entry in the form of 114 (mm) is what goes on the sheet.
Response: 17.61 (mm)
